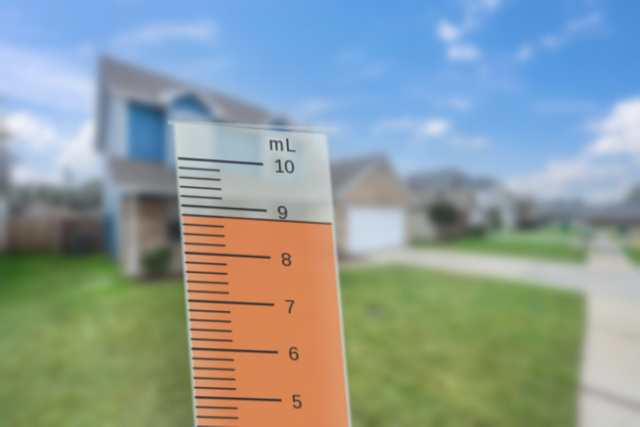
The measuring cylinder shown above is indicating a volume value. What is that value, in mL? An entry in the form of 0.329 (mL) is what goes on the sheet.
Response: 8.8 (mL)
